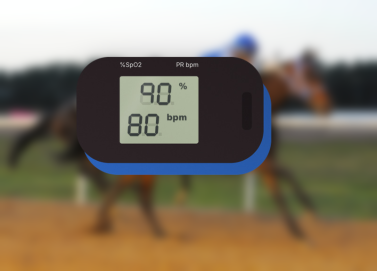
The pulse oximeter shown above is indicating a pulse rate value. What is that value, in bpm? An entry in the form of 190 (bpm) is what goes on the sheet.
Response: 80 (bpm)
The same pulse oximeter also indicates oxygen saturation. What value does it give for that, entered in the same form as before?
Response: 90 (%)
